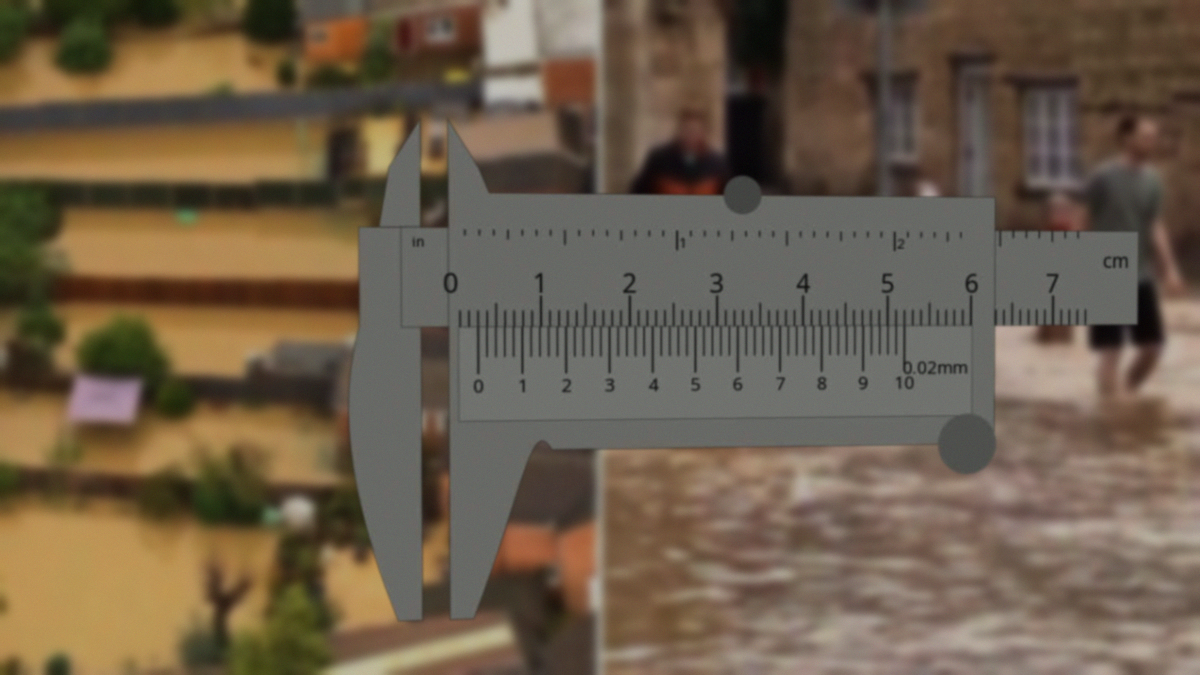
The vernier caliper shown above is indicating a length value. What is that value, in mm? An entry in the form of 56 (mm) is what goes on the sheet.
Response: 3.0 (mm)
